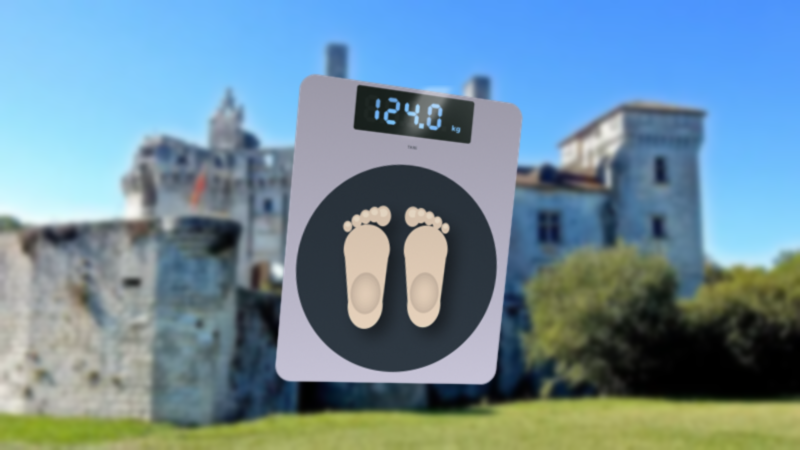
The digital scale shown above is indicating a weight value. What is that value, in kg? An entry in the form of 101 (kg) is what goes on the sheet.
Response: 124.0 (kg)
